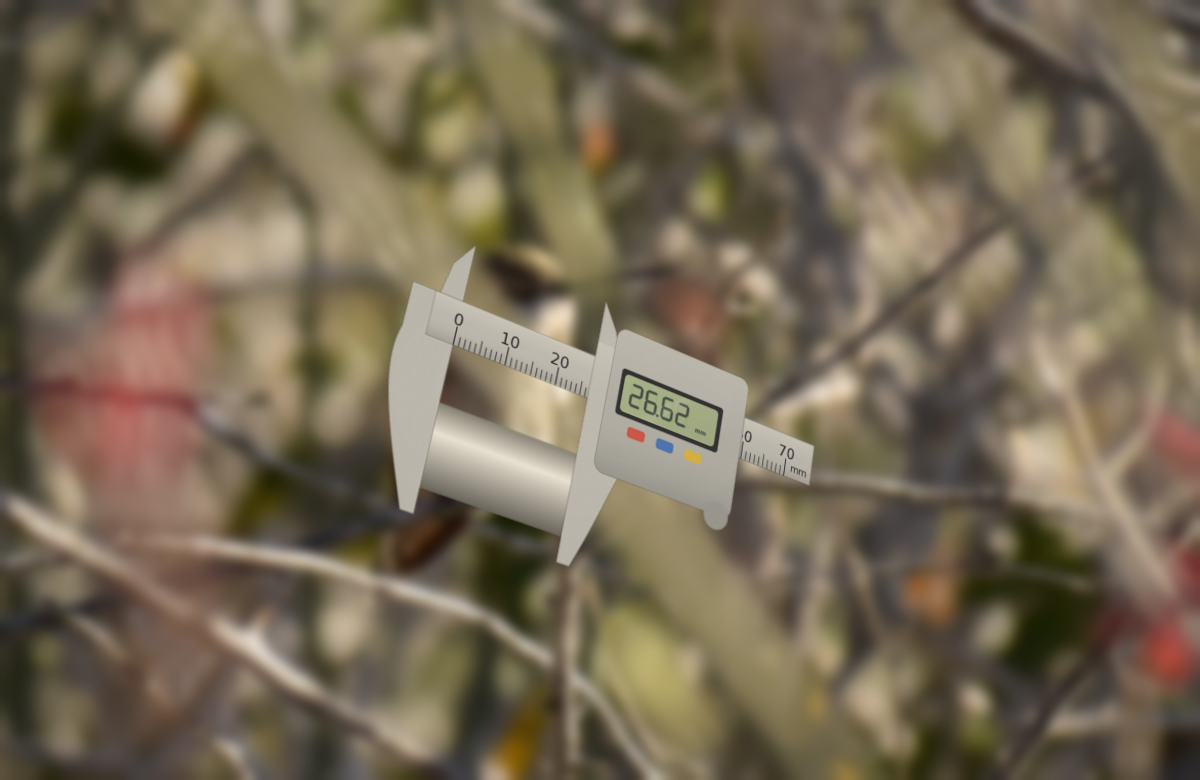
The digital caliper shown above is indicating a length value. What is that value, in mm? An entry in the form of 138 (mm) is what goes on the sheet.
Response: 26.62 (mm)
